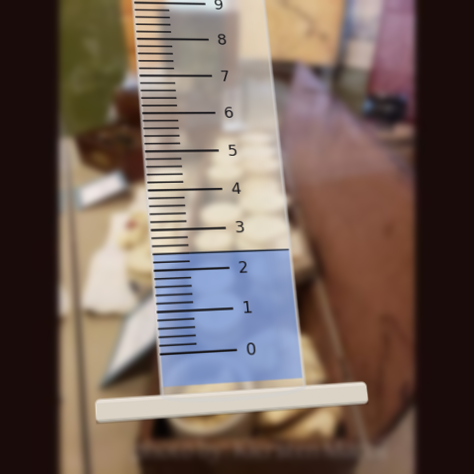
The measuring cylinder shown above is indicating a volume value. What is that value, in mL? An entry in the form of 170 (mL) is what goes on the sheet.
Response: 2.4 (mL)
